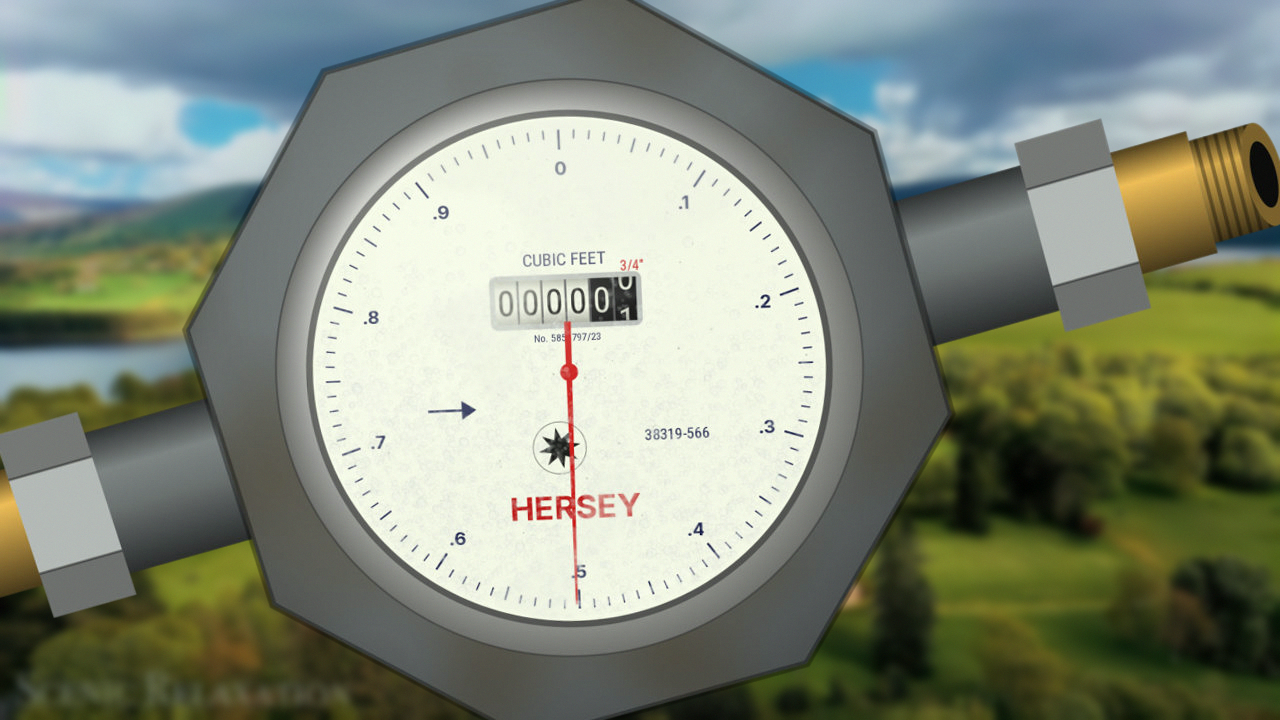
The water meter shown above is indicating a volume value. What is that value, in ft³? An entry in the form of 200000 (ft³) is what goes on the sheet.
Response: 0.50 (ft³)
